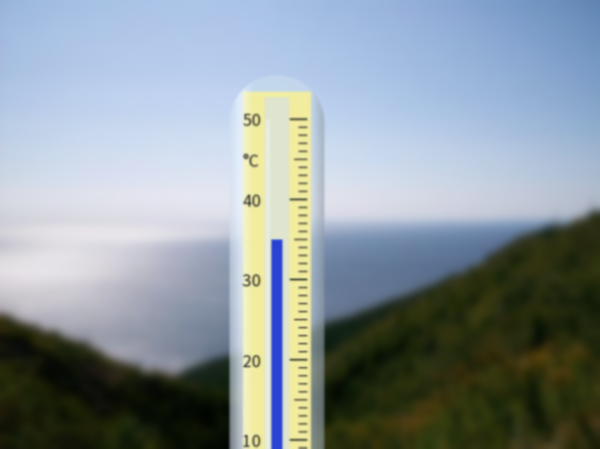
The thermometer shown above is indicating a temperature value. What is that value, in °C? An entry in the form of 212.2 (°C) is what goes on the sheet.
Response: 35 (°C)
